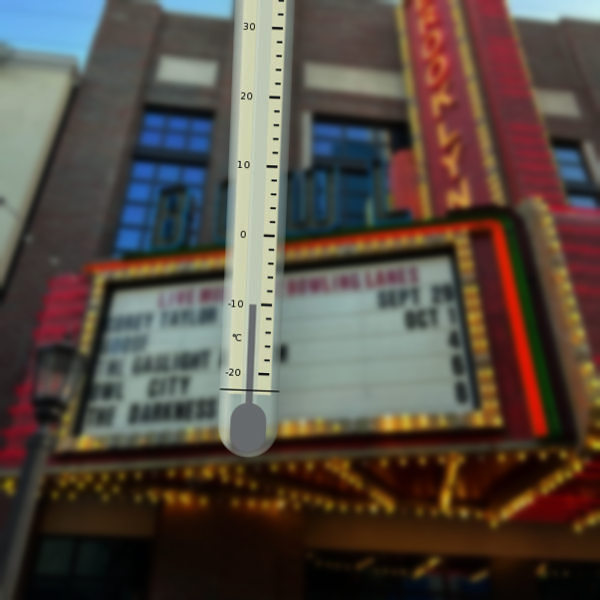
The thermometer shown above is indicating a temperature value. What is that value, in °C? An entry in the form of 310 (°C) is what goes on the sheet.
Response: -10 (°C)
